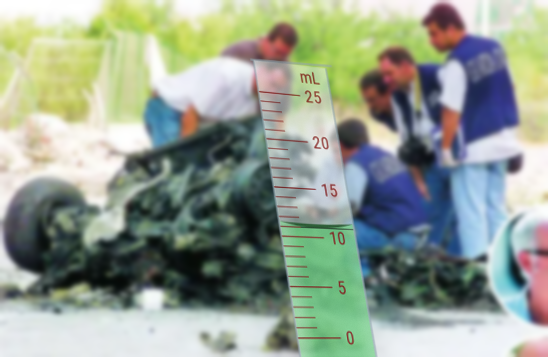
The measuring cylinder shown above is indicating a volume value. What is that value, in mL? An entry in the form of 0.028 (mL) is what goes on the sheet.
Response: 11 (mL)
